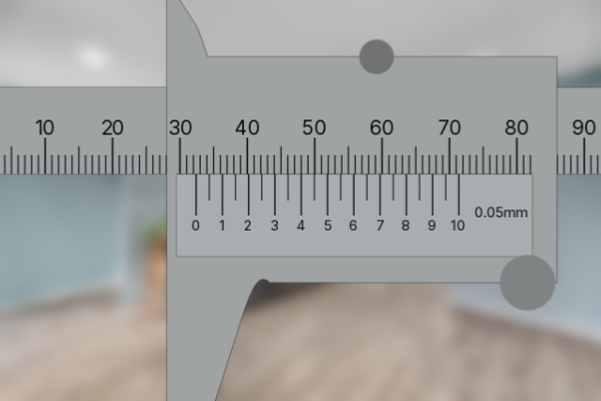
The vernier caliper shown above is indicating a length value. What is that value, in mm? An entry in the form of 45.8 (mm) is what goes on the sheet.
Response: 32.4 (mm)
